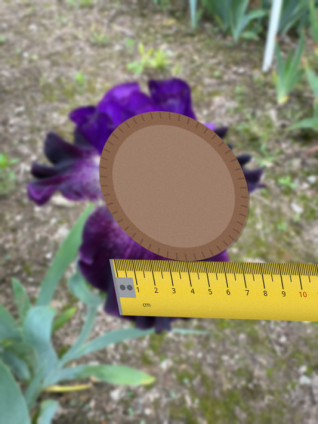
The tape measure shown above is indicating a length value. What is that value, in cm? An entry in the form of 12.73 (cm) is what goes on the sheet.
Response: 8 (cm)
